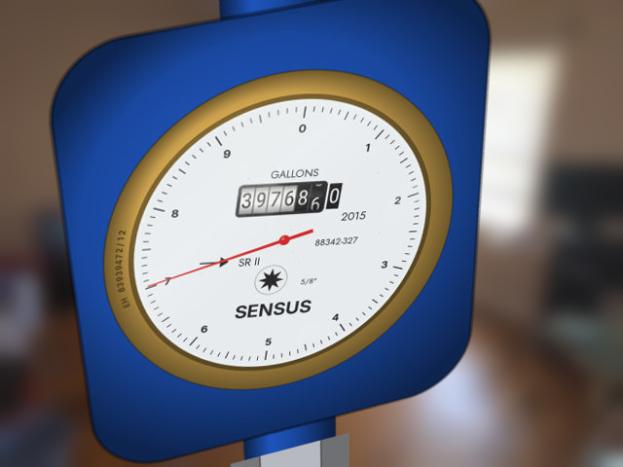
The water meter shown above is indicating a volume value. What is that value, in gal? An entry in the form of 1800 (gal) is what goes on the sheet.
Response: 3976857.0 (gal)
